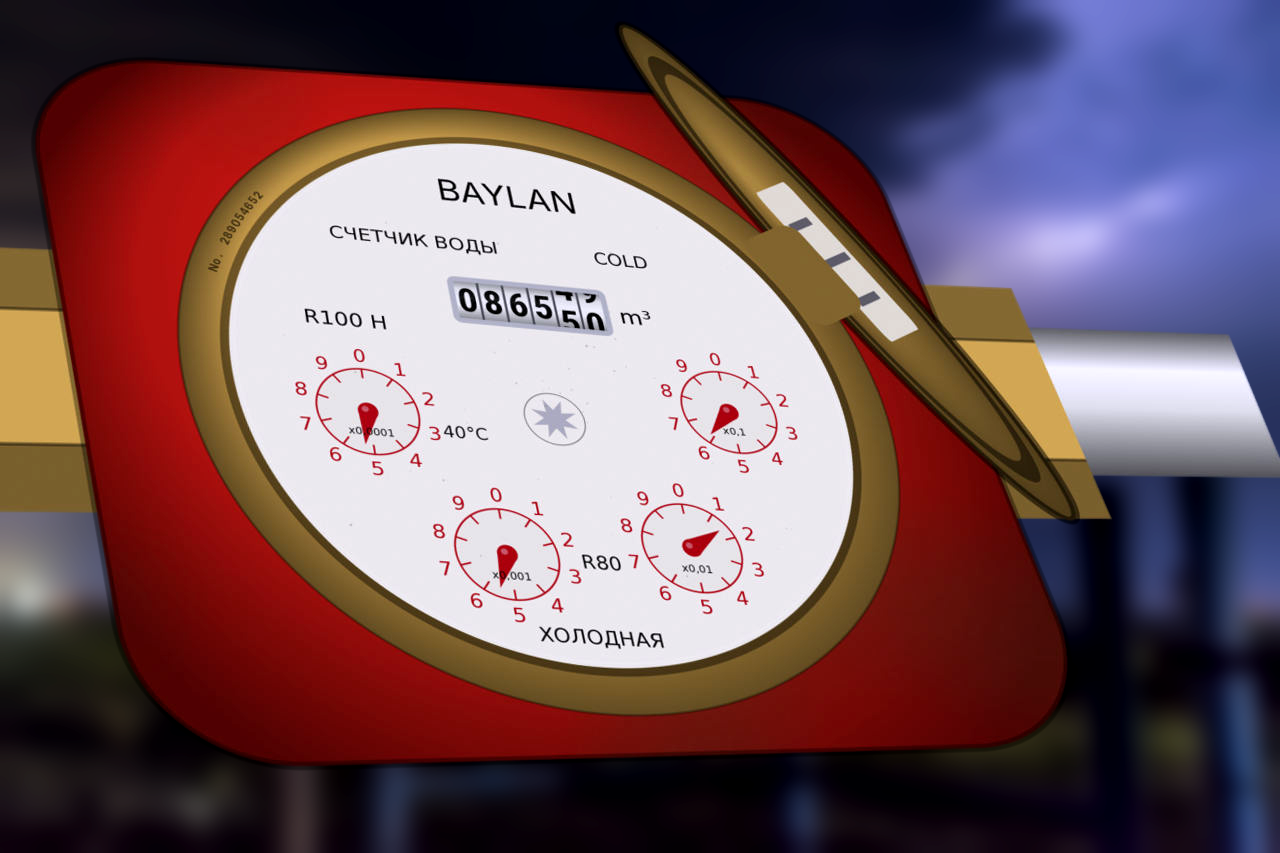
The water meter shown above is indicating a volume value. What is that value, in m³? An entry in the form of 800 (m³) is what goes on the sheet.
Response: 86549.6155 (m³)
